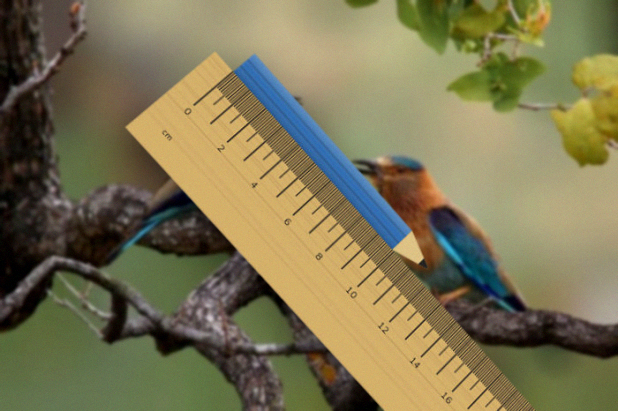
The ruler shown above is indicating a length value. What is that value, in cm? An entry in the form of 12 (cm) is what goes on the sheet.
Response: 11.5 (cm)
